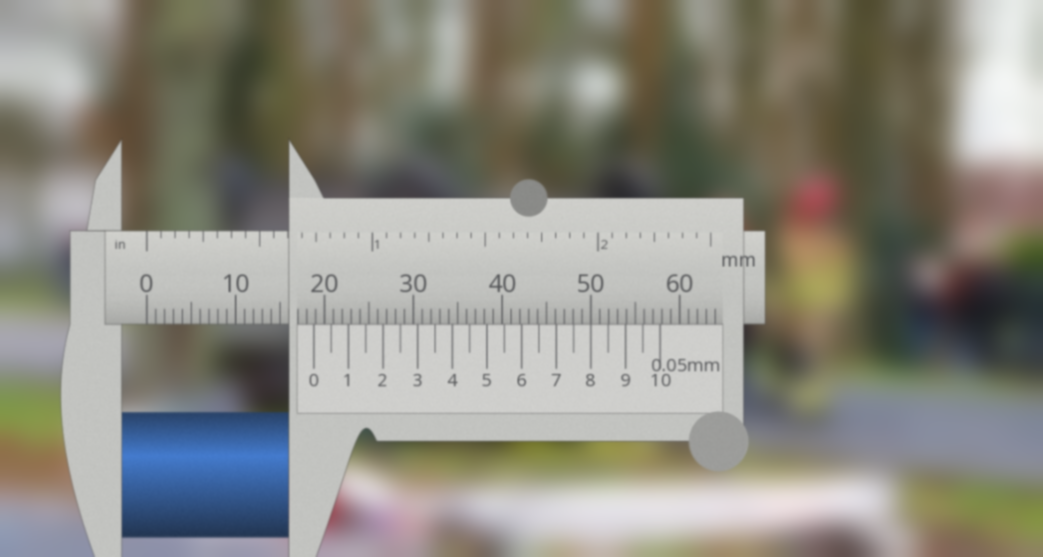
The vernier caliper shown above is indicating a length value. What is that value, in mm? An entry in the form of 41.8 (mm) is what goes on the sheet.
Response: 18.8 (mm)
